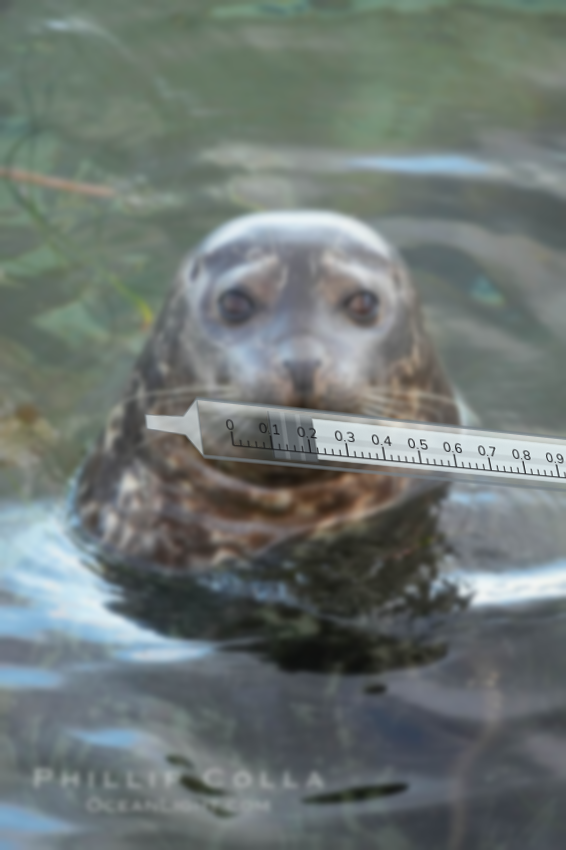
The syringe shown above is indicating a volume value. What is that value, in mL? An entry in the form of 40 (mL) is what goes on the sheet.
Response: 0.1 (mL)
